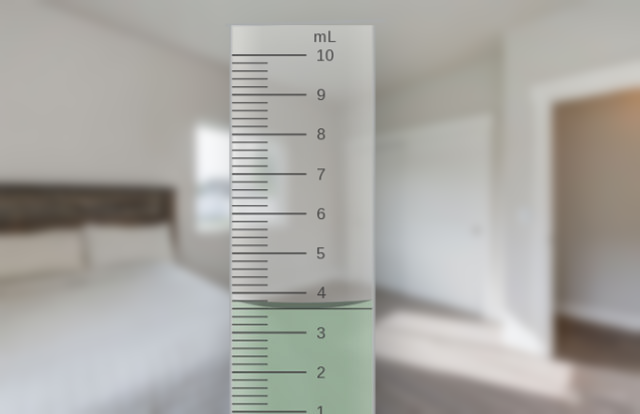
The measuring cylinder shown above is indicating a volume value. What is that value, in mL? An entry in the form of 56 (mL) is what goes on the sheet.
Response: 3.6 (mL)
